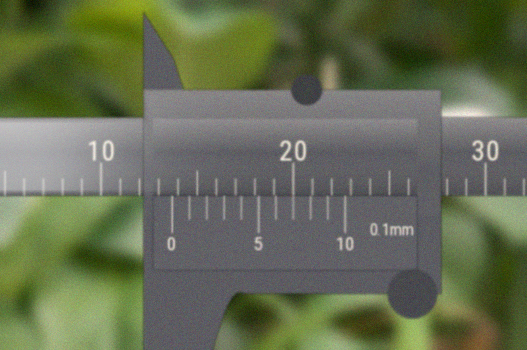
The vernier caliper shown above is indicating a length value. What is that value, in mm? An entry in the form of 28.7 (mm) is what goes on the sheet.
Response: 13.7 (mm)
